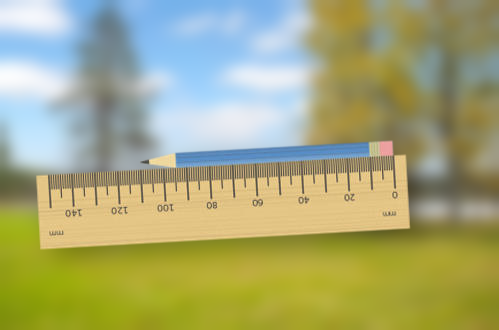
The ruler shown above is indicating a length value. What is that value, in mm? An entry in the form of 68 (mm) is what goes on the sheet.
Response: 110 (mm)
